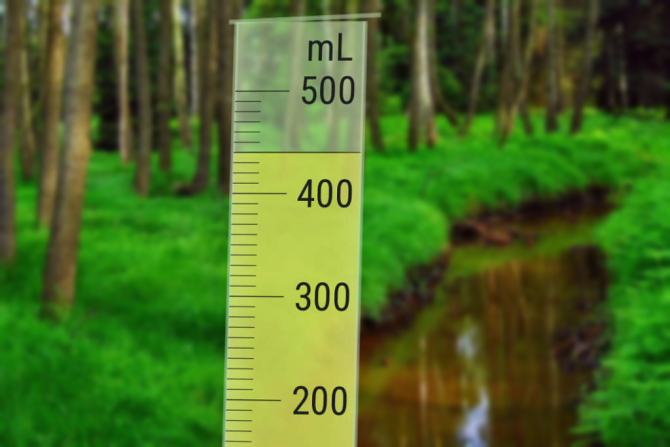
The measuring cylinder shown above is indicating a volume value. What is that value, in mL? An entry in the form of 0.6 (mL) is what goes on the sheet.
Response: 440 (mL)
